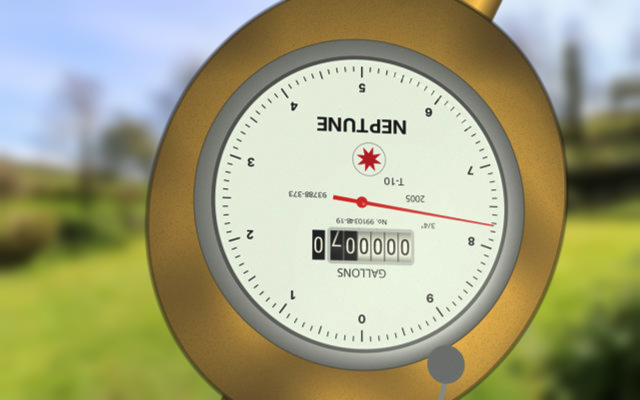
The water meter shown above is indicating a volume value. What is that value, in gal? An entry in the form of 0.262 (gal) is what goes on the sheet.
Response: 67.7 (gal)
